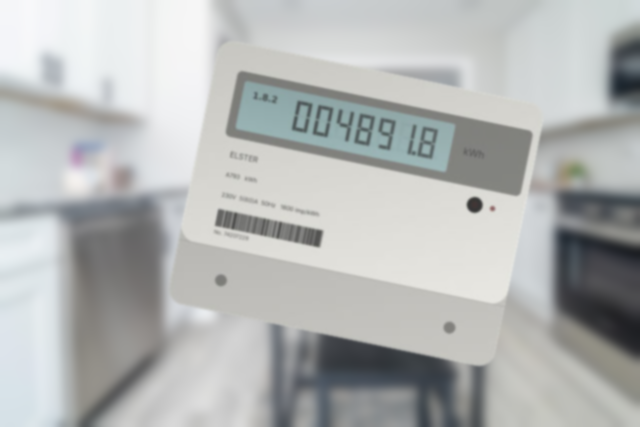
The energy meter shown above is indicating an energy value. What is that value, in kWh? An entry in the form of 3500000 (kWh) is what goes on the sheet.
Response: 4891.8 (kWh)
